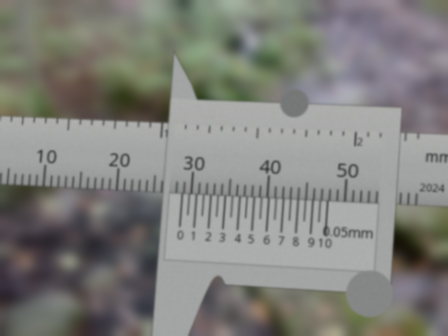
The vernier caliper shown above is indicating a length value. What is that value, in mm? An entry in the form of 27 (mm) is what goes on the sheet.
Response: 28.8 (mm)
